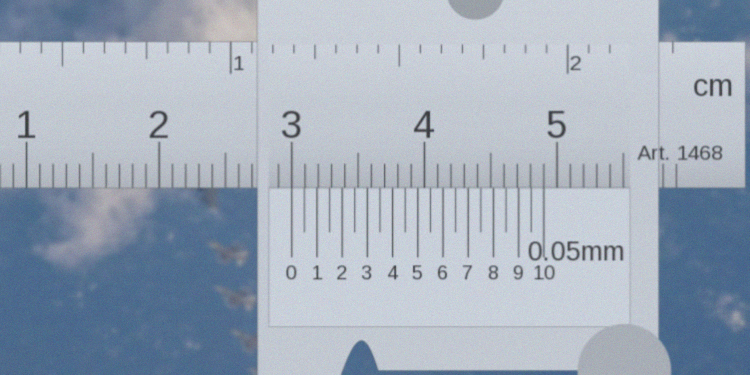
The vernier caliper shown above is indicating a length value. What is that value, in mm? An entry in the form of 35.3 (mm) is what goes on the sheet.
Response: 30.0 (mm)
